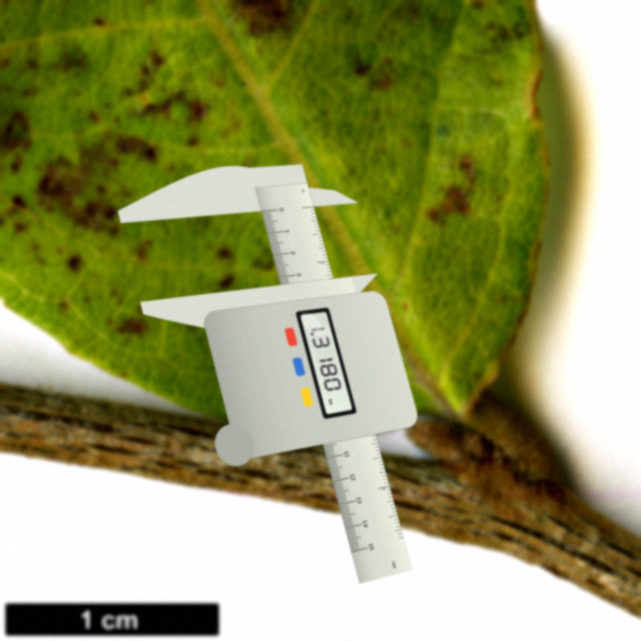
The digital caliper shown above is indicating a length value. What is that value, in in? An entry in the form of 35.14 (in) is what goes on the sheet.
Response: 1.3180 (in)
